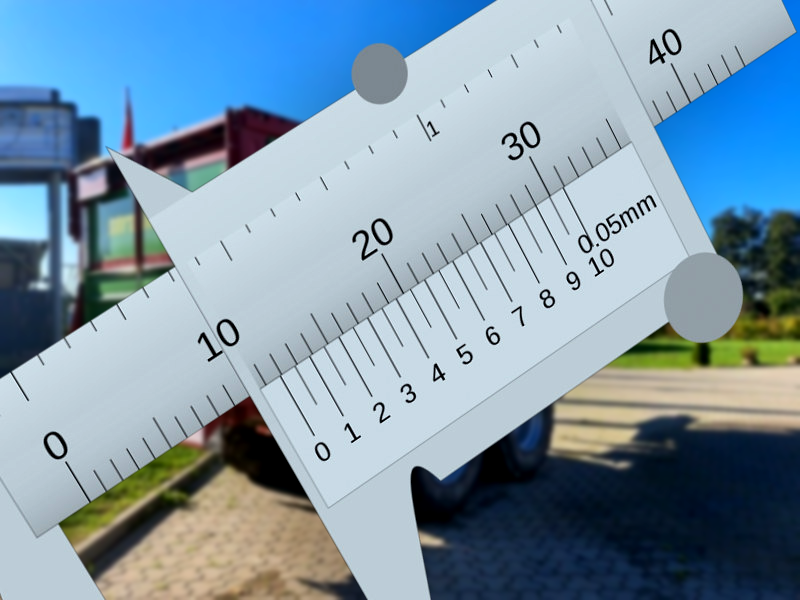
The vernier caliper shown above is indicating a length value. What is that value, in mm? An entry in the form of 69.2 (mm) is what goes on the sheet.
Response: 11.9 (mm)
